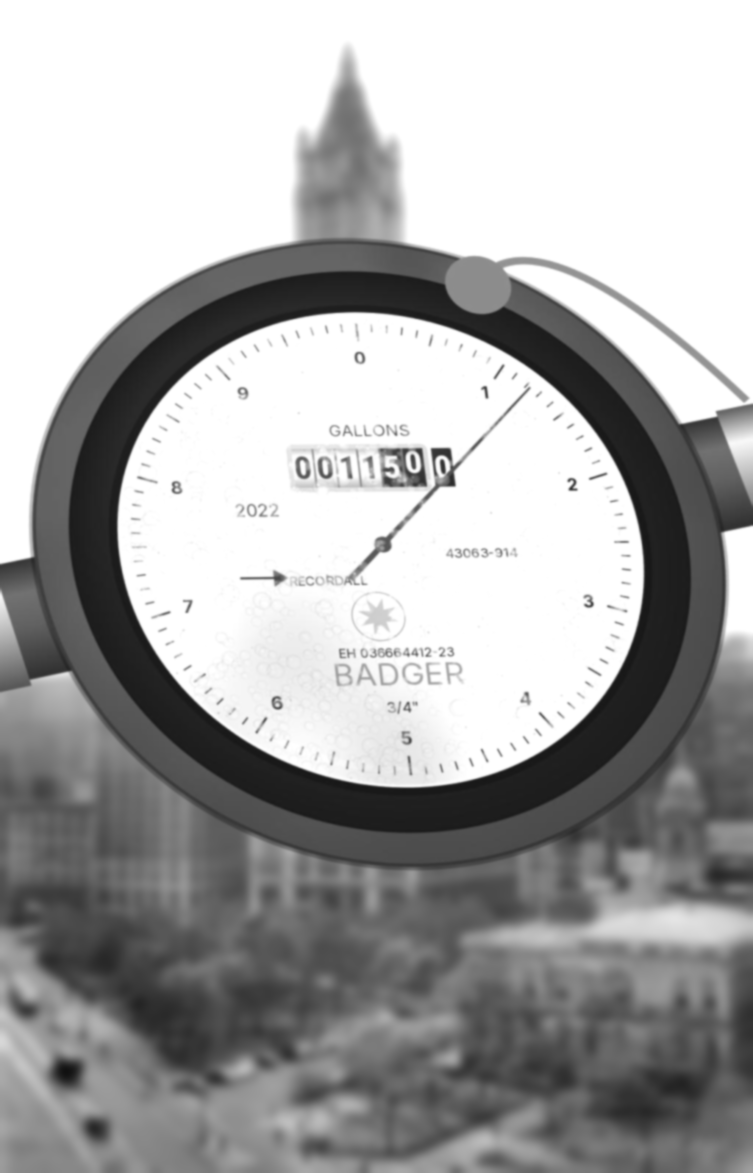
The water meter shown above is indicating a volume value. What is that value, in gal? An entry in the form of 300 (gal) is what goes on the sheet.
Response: 11501.2 (gal)
